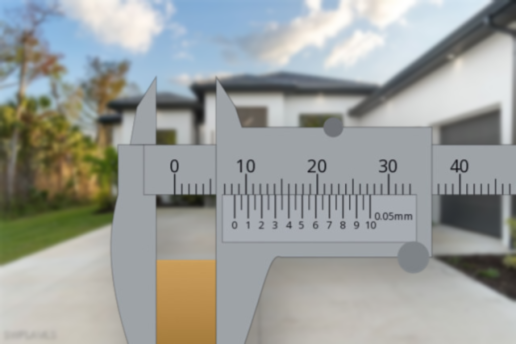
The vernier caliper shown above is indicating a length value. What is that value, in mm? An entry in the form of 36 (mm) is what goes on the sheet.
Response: 8.4 (mm)
